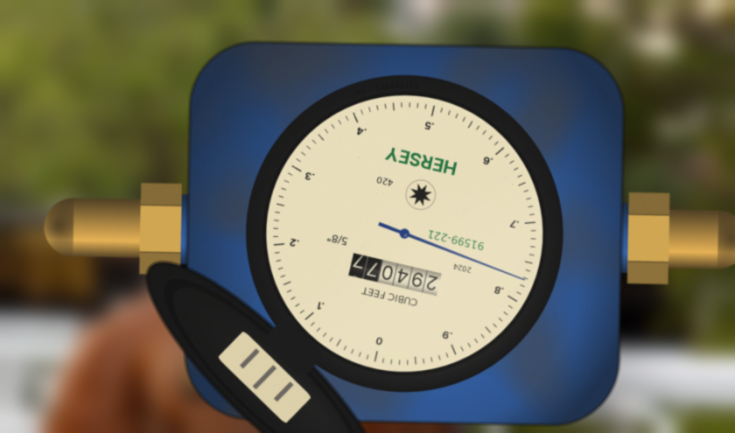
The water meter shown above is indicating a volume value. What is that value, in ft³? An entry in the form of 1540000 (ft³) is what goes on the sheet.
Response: 294076.77 (ft³)
